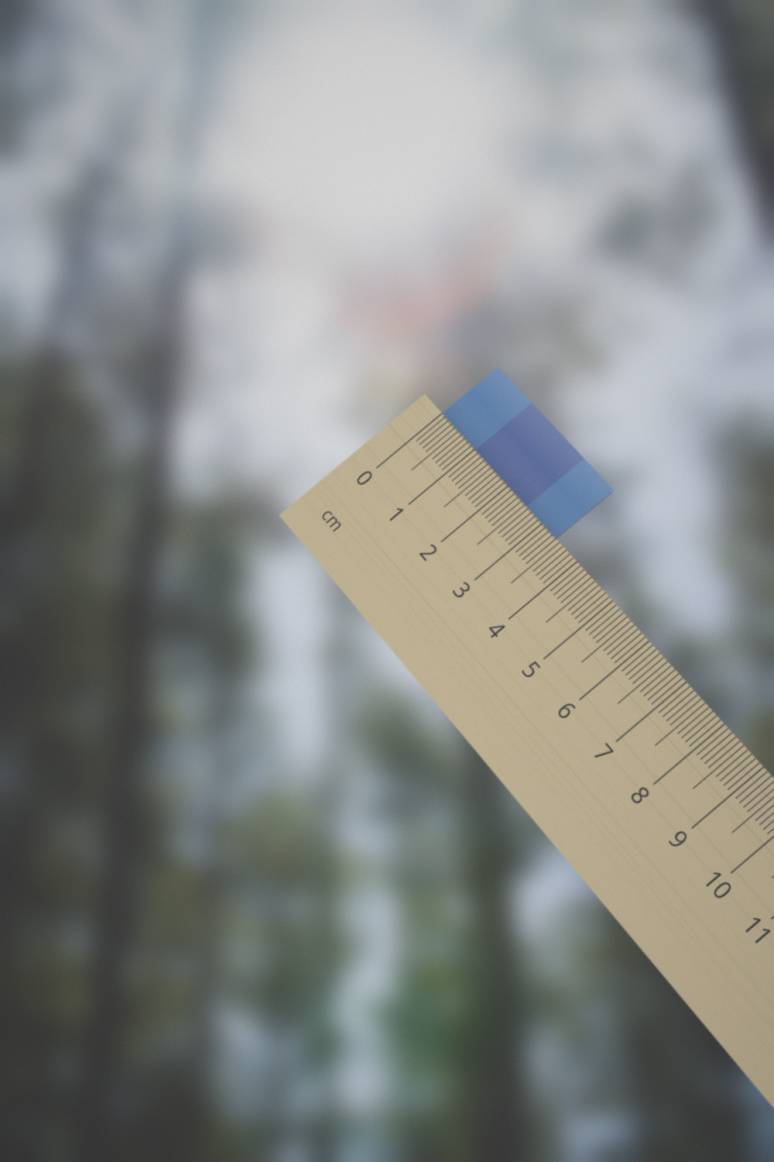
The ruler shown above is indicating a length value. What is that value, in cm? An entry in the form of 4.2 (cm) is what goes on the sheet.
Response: 3.4 (cm)
